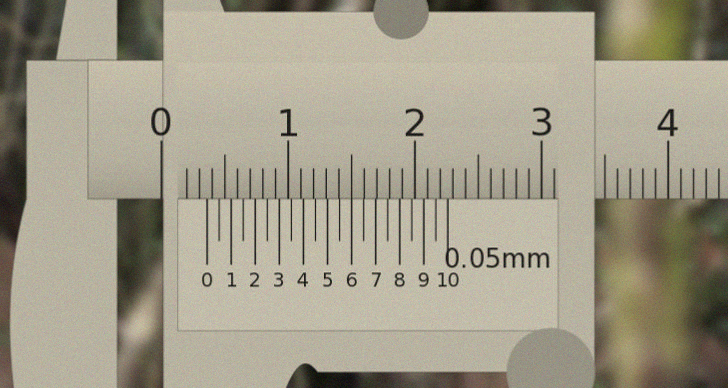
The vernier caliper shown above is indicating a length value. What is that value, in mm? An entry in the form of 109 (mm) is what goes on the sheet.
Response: 3.6 (mm)
